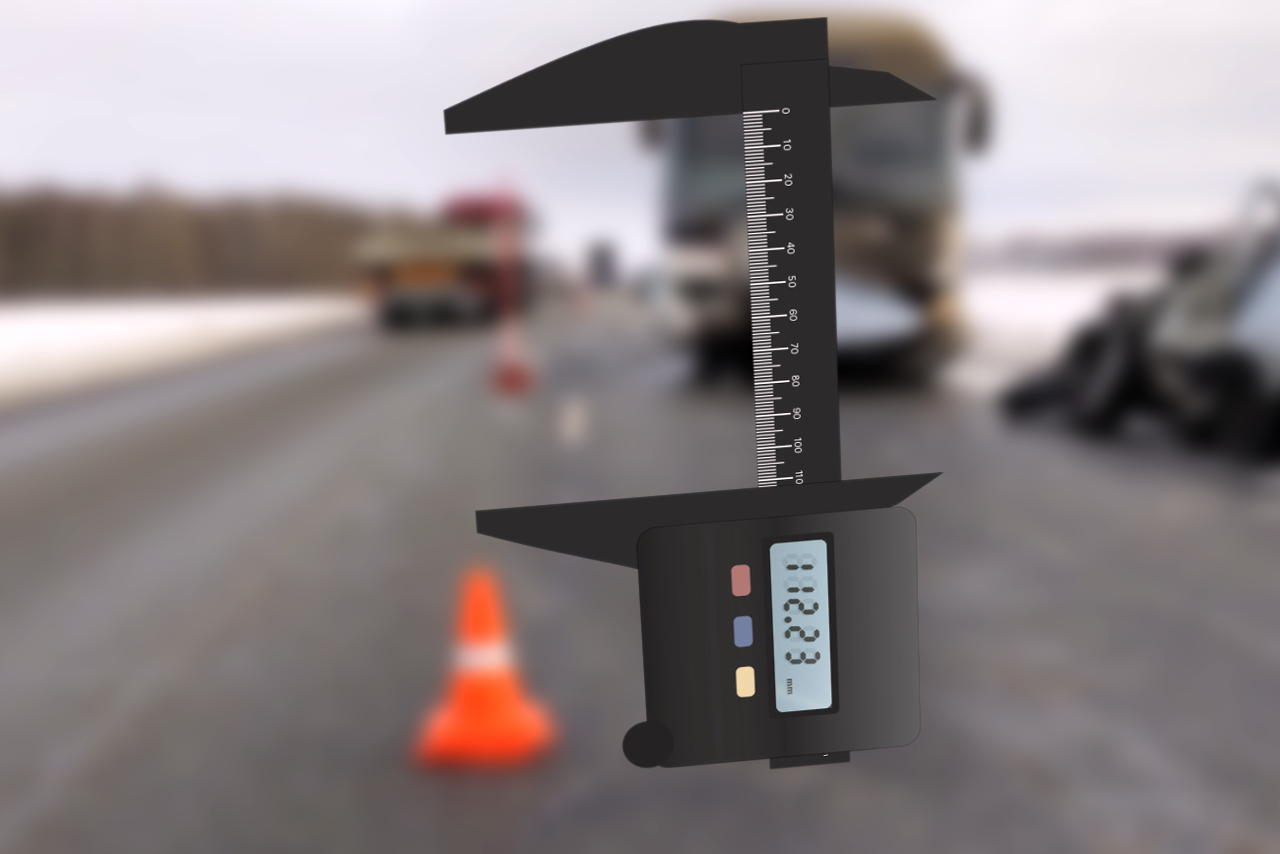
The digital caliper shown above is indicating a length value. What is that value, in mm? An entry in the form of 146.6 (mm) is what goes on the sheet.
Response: 112.23 (mm)
